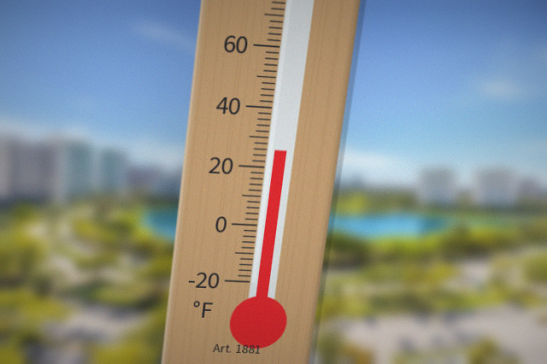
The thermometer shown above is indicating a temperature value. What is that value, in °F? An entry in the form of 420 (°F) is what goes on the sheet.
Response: 26 (°F)
